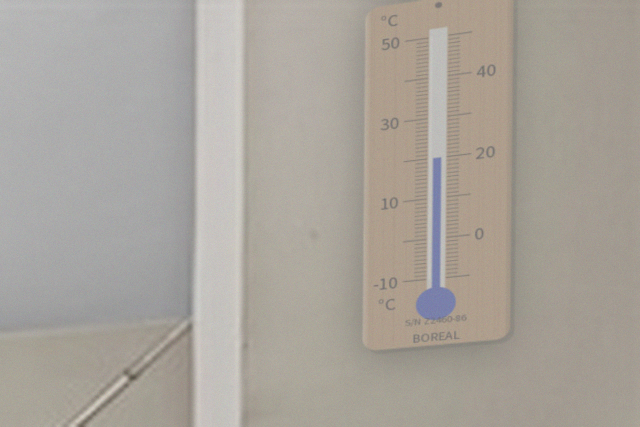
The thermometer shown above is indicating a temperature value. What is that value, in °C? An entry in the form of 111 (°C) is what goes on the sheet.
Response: 20 (°C)
